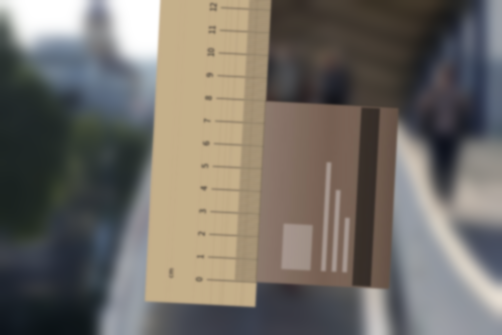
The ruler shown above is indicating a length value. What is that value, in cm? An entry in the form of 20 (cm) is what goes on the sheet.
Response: 8 (cm)
